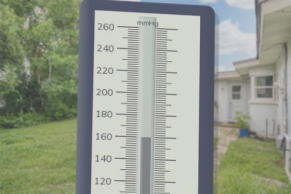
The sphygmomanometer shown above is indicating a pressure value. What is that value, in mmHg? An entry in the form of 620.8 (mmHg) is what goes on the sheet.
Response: 160 (mmHg)
